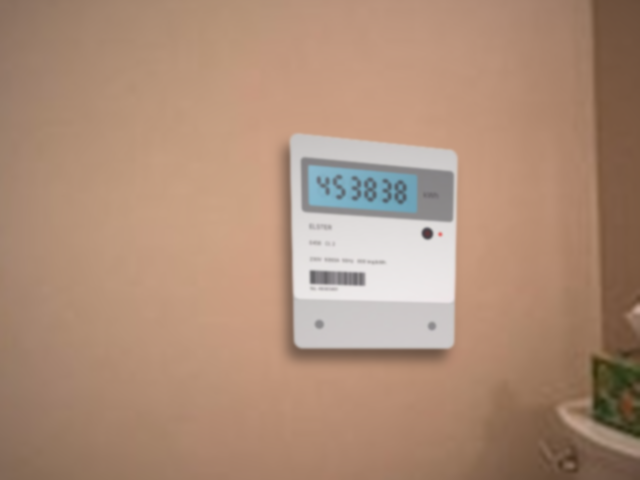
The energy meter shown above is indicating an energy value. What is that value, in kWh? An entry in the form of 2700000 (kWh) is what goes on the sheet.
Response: 453838 (kWh)
